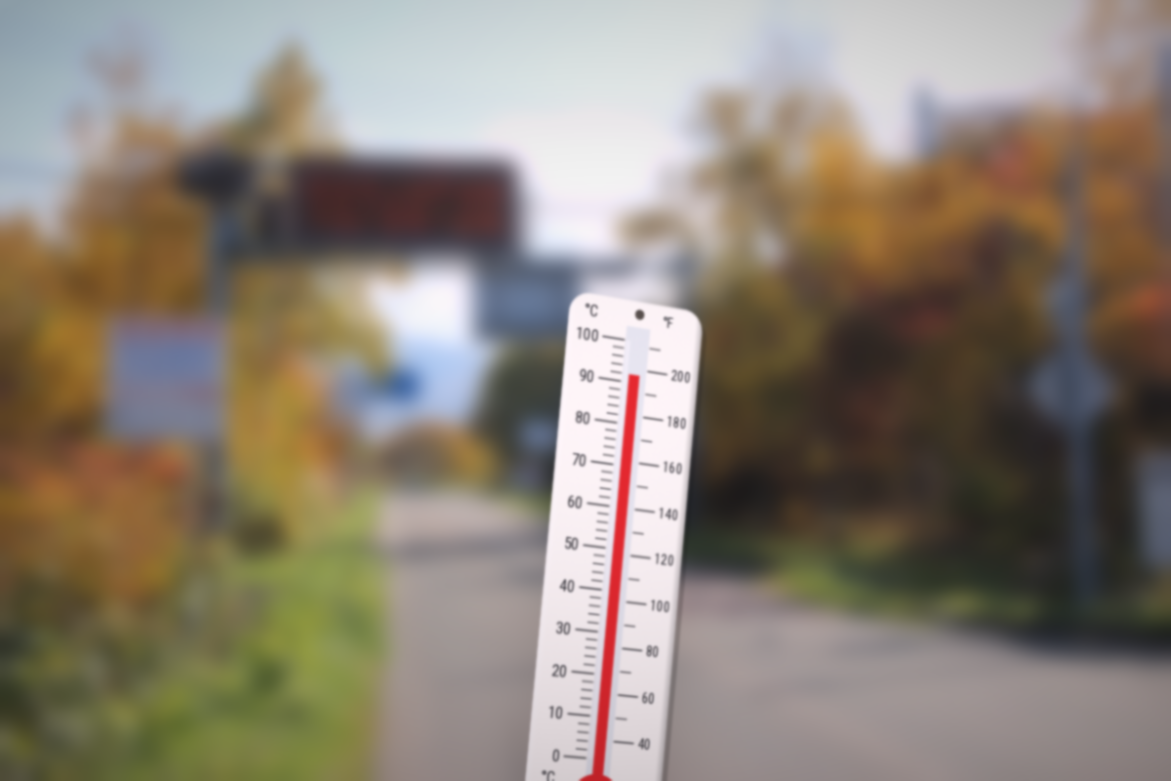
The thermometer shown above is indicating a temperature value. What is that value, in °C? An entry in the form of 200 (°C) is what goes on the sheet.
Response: 92 (°C)
